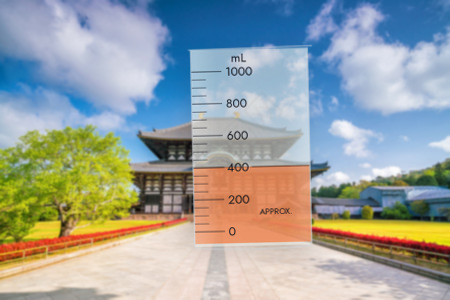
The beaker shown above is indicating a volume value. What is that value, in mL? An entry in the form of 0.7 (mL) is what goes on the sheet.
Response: 400 (mL)
